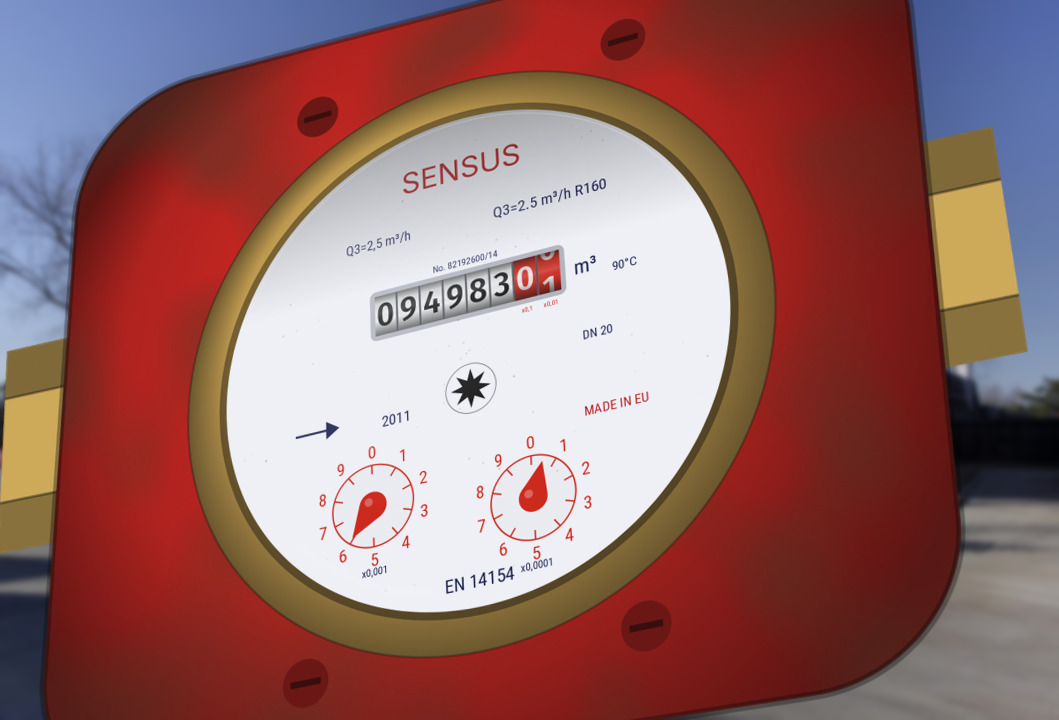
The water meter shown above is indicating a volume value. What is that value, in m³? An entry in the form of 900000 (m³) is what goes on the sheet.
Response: 94983.0060 (m³)
